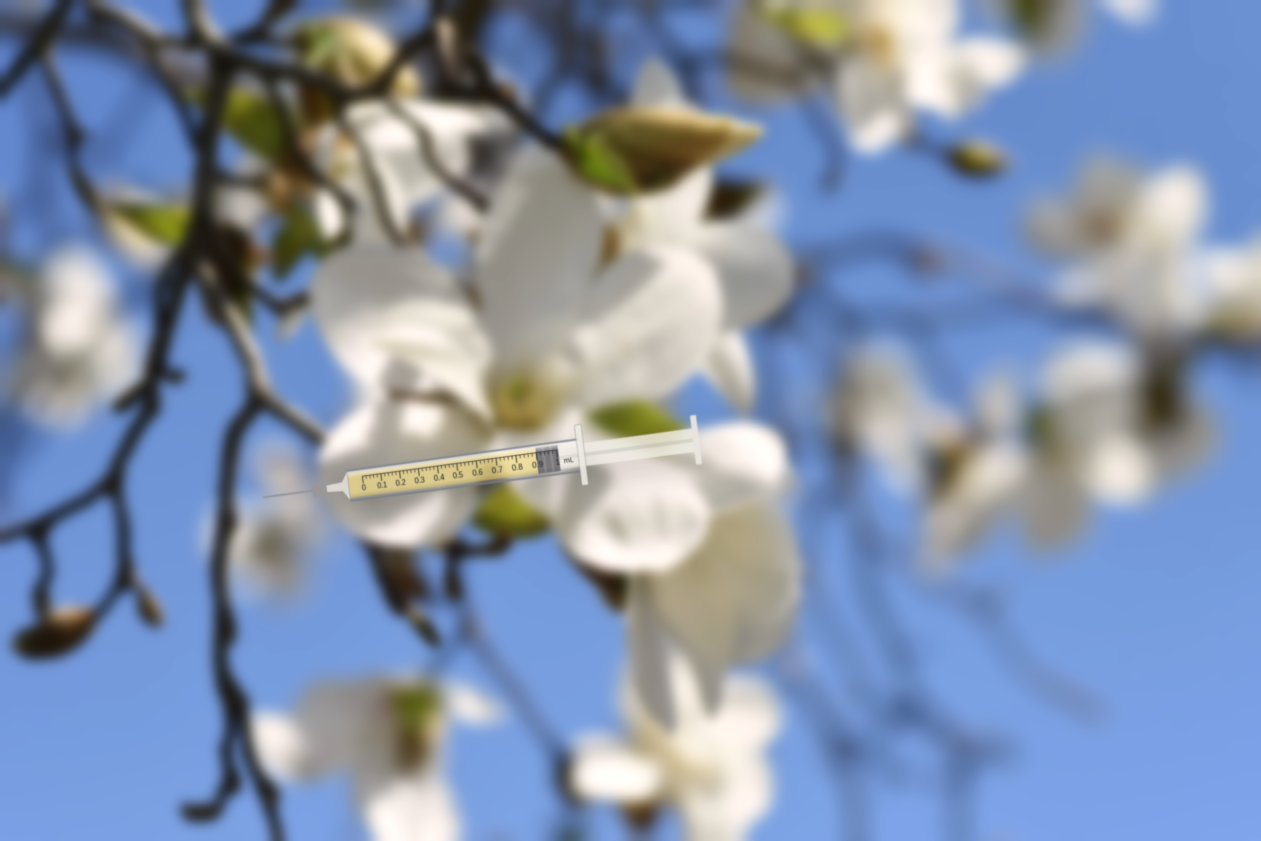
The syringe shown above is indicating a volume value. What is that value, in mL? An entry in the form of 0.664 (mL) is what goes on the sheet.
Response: 0.9 (mL)
